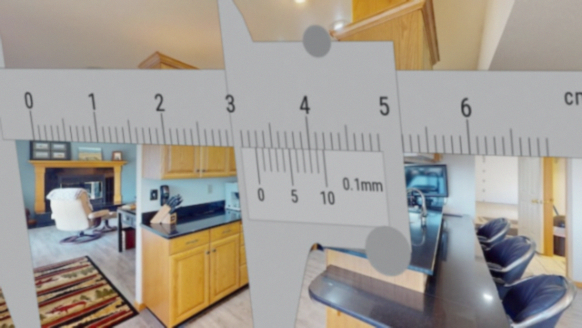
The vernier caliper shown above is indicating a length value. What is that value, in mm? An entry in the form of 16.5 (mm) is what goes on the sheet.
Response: 32.8 (mm)
